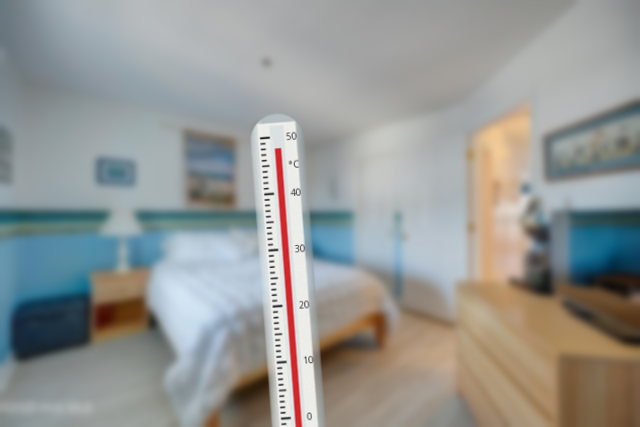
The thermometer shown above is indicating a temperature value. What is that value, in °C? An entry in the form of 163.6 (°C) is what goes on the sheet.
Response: 48 (°C)
